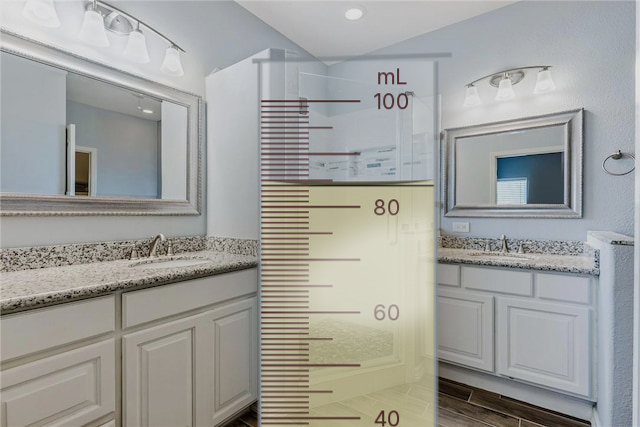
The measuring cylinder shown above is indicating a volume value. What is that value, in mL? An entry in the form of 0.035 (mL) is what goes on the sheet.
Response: 84 (mL)
